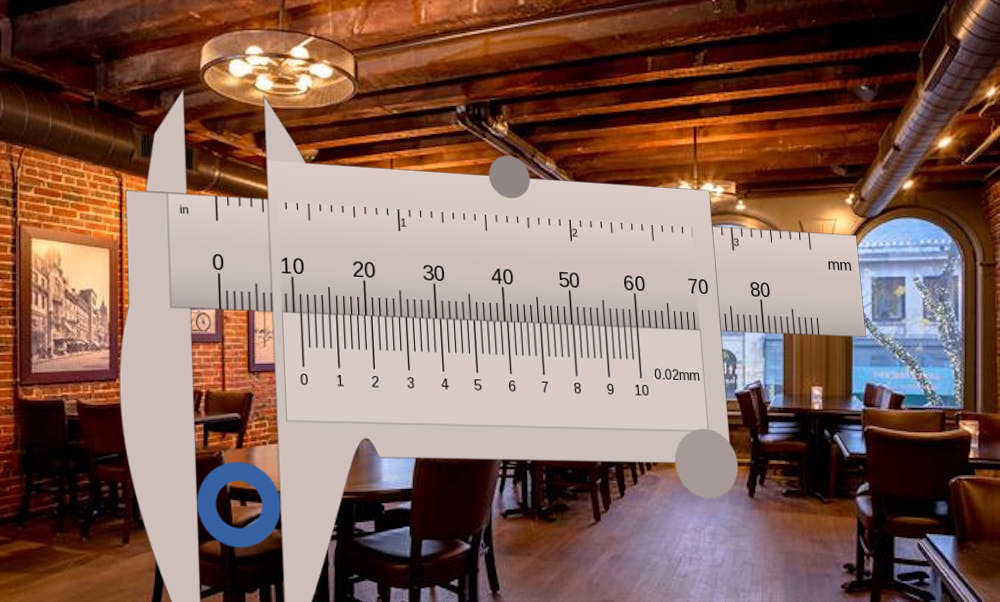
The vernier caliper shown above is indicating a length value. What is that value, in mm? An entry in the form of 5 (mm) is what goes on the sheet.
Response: 11.0 (mm)
